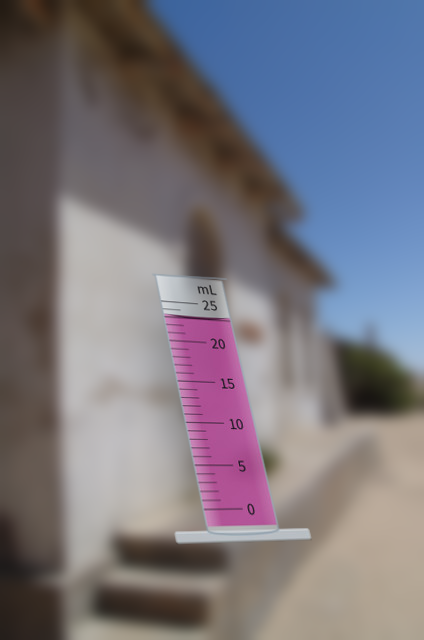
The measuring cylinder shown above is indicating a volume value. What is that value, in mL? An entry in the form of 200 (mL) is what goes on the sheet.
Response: 23 (mL)
